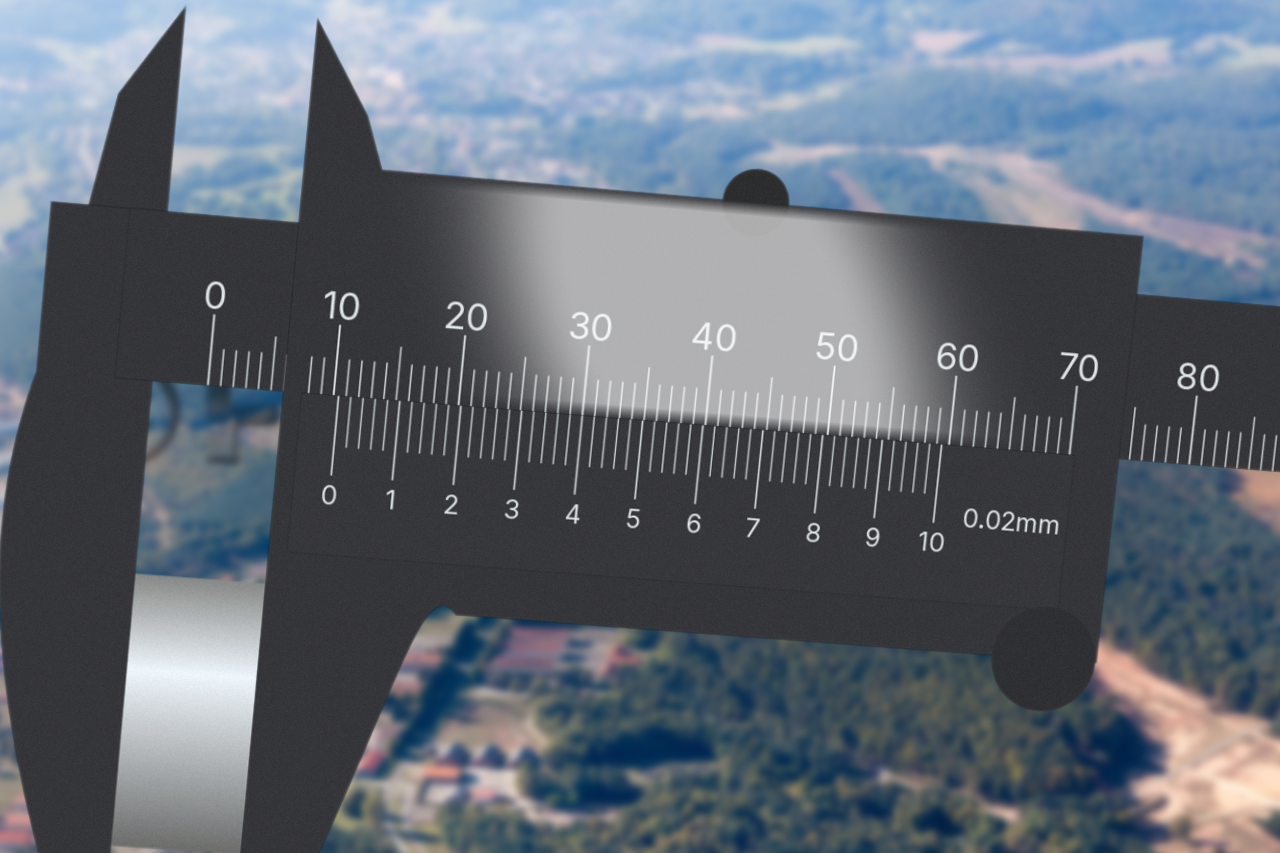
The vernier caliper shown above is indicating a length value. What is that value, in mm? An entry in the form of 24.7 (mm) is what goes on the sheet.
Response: 10.4 (mm)
